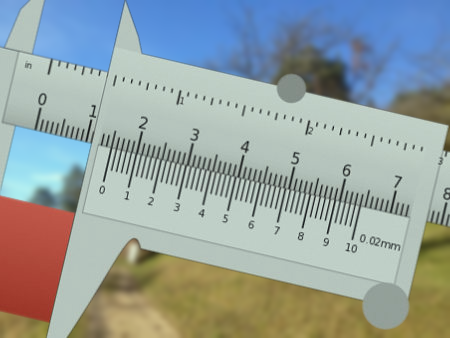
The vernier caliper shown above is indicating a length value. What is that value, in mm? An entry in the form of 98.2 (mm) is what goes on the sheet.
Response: 15.0 (mm)
